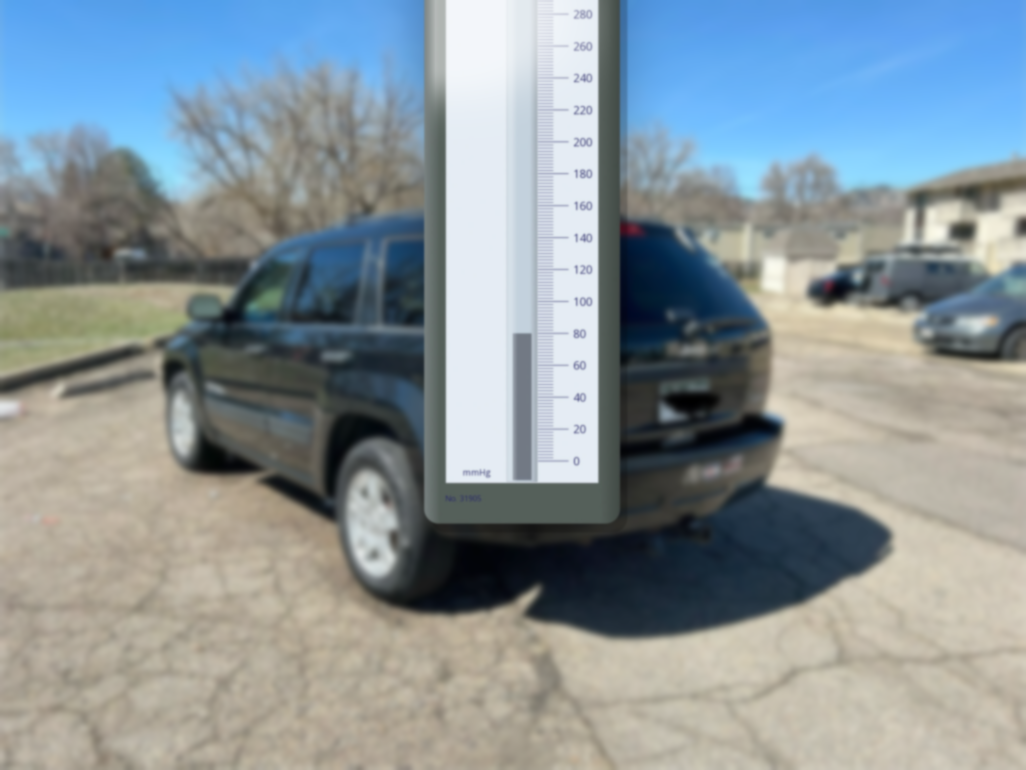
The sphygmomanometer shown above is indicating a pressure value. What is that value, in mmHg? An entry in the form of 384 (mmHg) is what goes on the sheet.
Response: 80 (mmHg)
